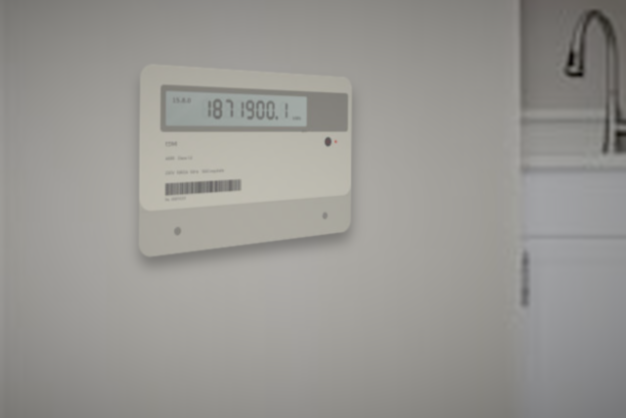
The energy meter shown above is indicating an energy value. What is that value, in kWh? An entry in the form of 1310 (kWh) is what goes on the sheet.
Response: 1871900.1 (kWh)
